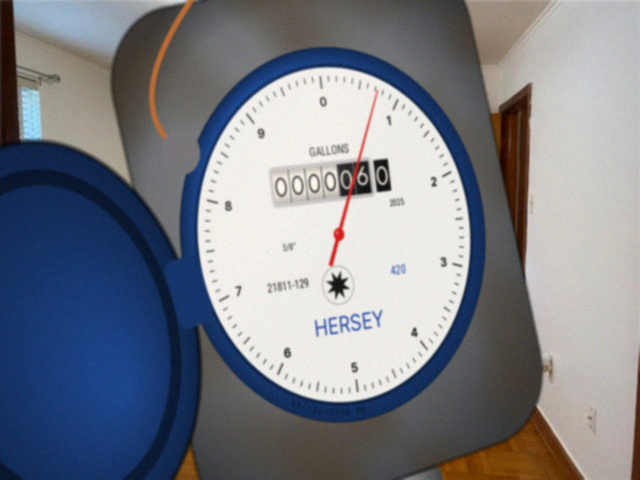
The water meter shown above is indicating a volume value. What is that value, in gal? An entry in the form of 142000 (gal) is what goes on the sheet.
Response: 60.7 (gal)
